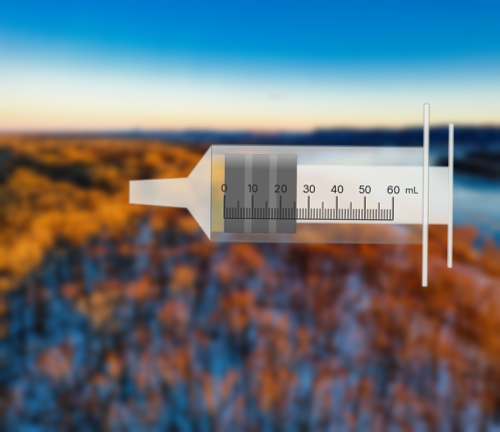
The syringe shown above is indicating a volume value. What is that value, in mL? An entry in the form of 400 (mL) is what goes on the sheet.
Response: 0 (mL)
